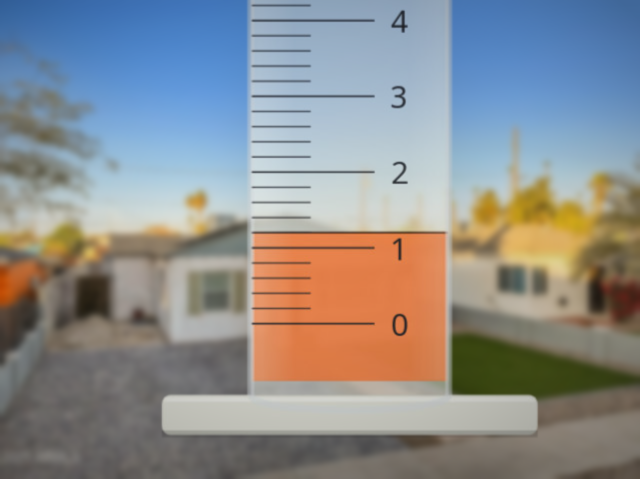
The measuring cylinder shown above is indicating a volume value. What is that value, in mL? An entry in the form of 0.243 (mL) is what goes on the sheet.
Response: 1.2 (mL)
